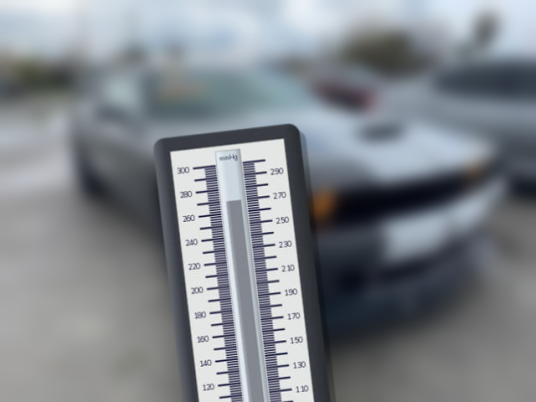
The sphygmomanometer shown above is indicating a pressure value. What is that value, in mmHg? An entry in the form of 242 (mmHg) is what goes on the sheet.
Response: 270 (mmHg)
